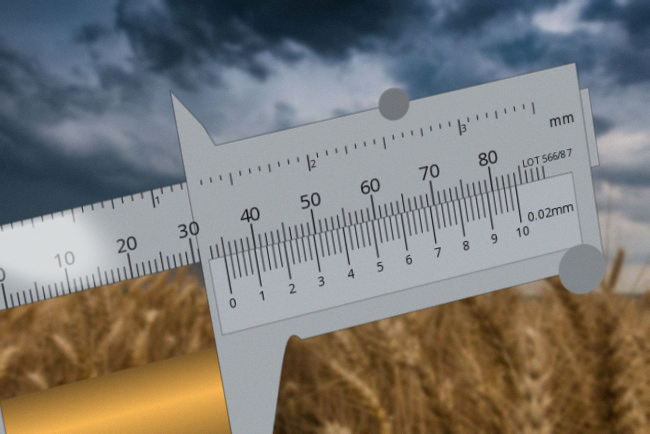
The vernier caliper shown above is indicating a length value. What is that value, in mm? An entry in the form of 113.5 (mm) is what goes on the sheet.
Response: 35.0 (mm)
